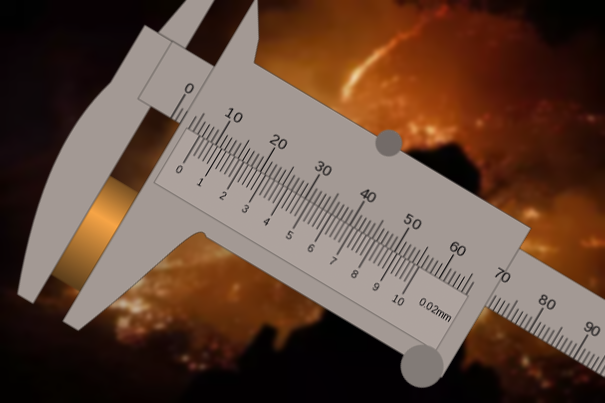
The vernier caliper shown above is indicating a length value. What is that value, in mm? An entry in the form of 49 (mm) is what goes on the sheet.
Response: 6.5 (mm)
